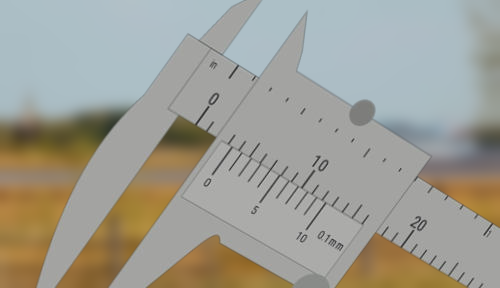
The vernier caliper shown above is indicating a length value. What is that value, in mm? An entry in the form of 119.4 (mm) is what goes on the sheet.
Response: 3.4 (mm)
